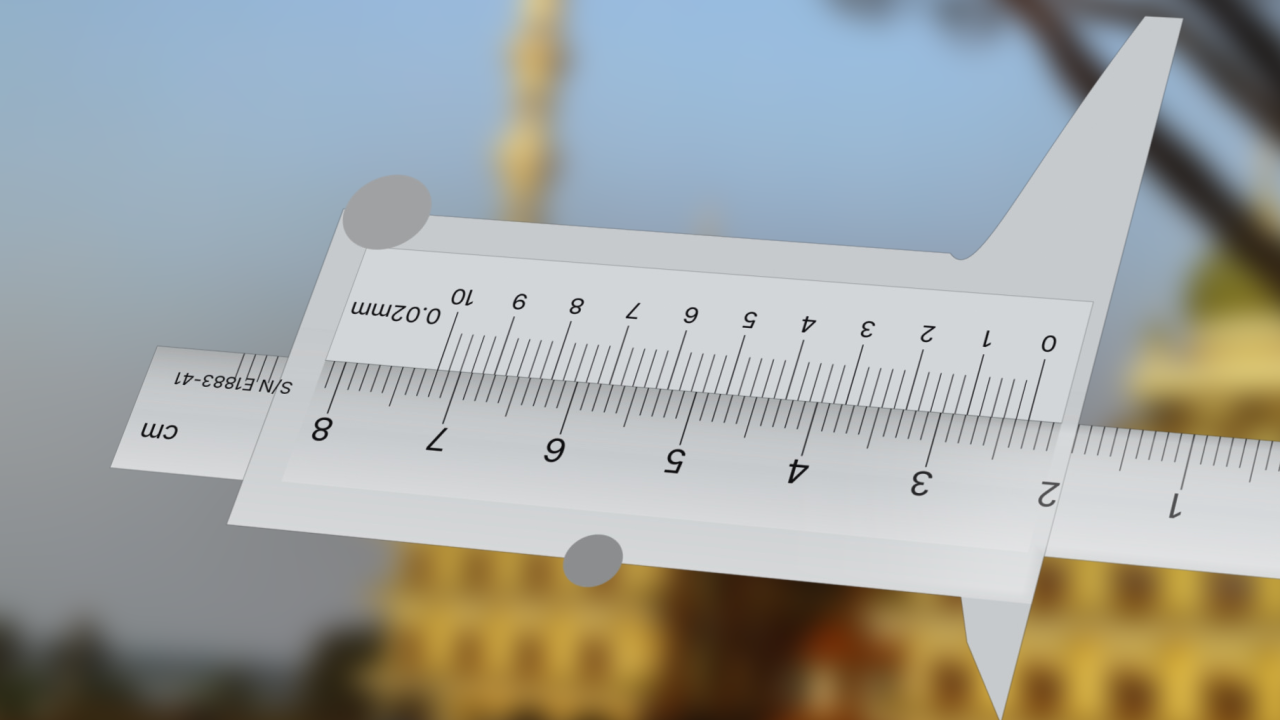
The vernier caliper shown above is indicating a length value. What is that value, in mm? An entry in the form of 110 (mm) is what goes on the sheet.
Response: 23.0 (mm)
